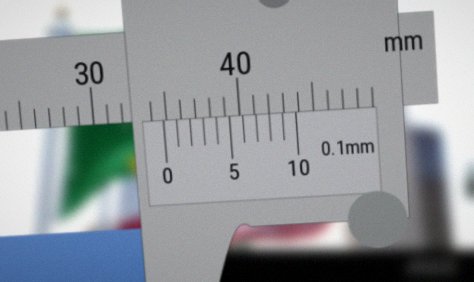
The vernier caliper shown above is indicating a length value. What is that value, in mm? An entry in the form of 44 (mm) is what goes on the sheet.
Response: 34.8 (mm)
